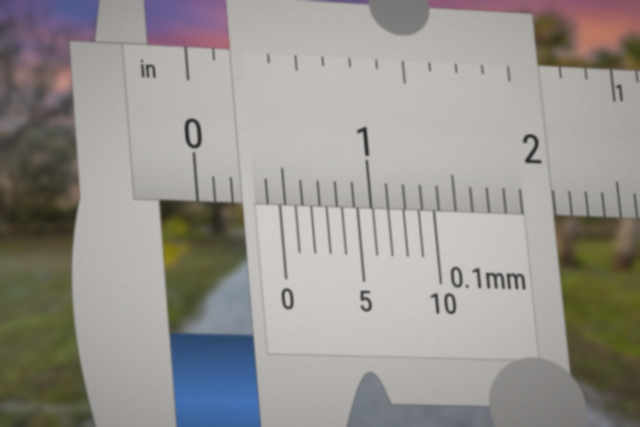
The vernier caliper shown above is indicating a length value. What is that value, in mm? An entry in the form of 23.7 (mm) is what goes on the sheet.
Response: 4.7 (mm)
